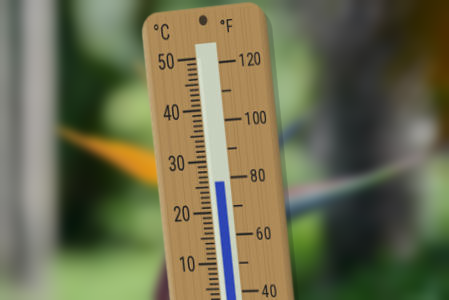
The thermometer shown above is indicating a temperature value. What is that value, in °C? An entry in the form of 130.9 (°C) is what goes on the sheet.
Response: 26 (°C)
